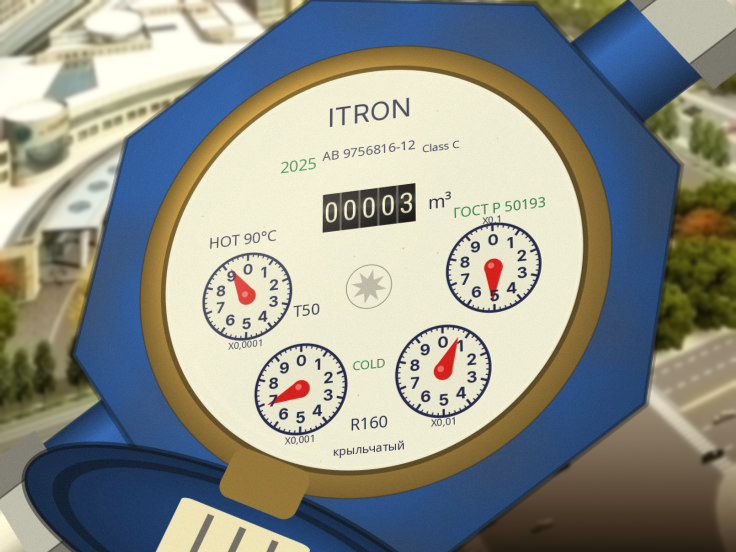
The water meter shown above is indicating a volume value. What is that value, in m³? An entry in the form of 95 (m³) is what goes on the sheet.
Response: 3.5069 (m³)
